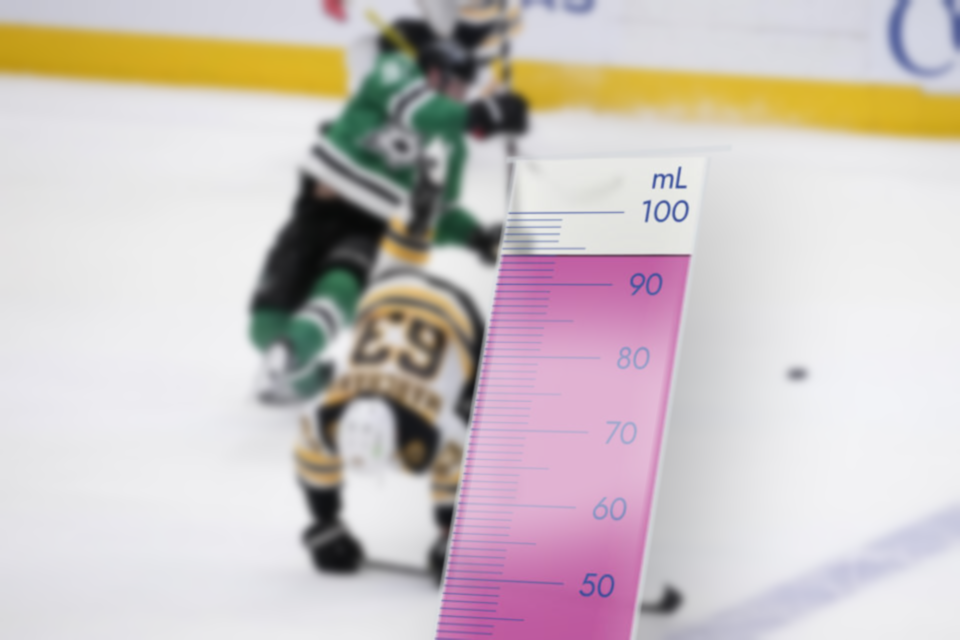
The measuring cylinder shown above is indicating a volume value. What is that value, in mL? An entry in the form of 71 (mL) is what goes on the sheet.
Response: 94 (mL)
